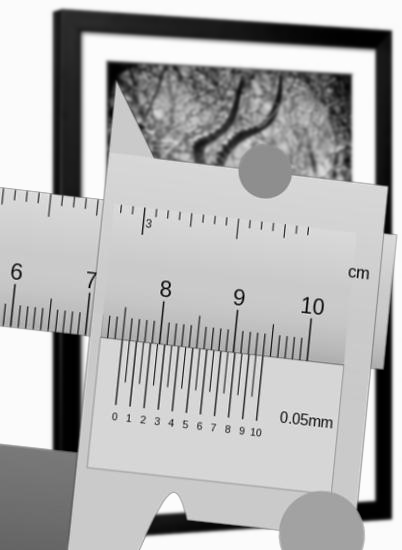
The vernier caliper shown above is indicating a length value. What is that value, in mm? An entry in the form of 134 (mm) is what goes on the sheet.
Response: 75.0 (mm)
